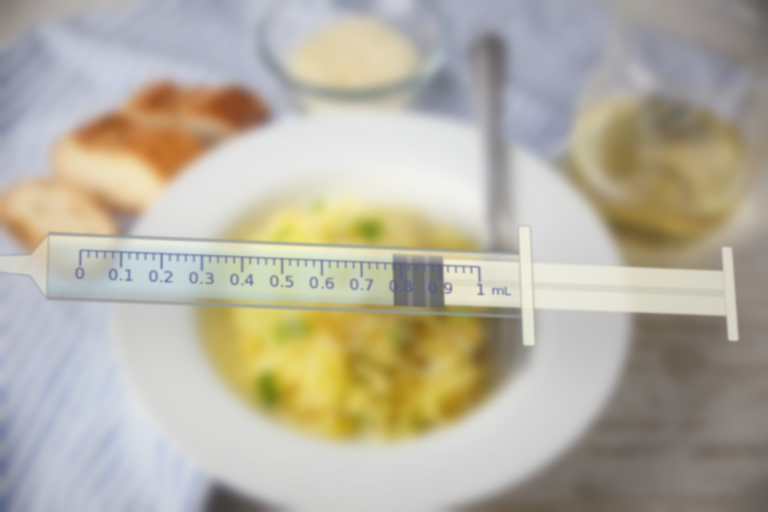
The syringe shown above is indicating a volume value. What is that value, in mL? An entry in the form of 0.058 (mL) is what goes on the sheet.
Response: 0.78 (mL)
